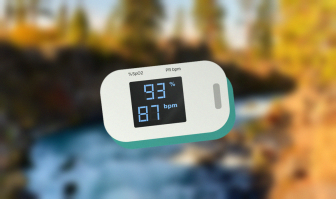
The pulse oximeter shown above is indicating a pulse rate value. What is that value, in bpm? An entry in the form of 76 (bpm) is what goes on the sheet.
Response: 87 (bpm)
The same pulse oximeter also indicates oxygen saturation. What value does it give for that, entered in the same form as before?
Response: 93 (%)
